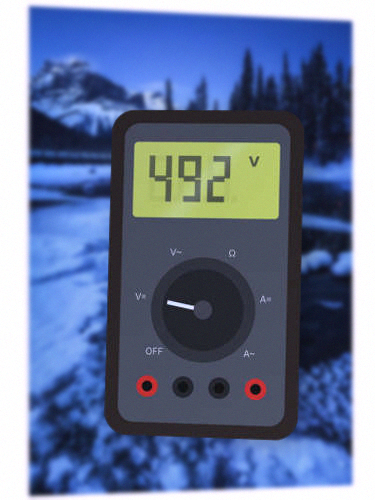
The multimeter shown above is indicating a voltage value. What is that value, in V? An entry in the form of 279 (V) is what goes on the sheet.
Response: 492 (V)
